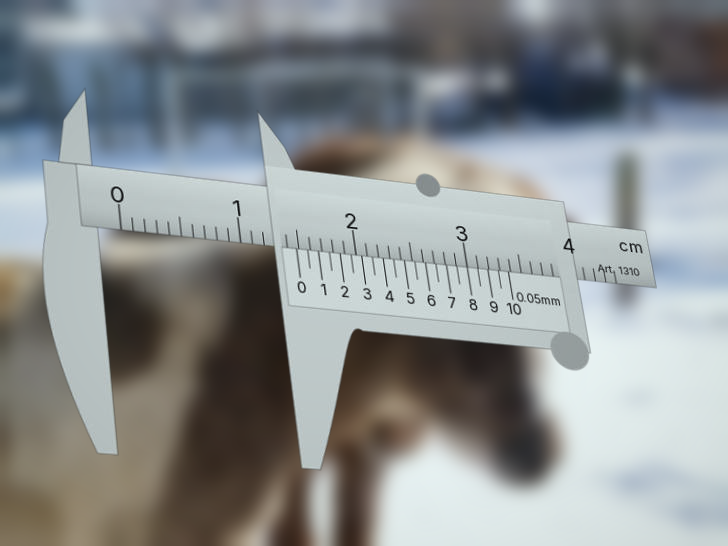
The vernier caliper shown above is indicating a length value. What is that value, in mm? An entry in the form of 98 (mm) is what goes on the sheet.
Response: 14.8 (mm)
